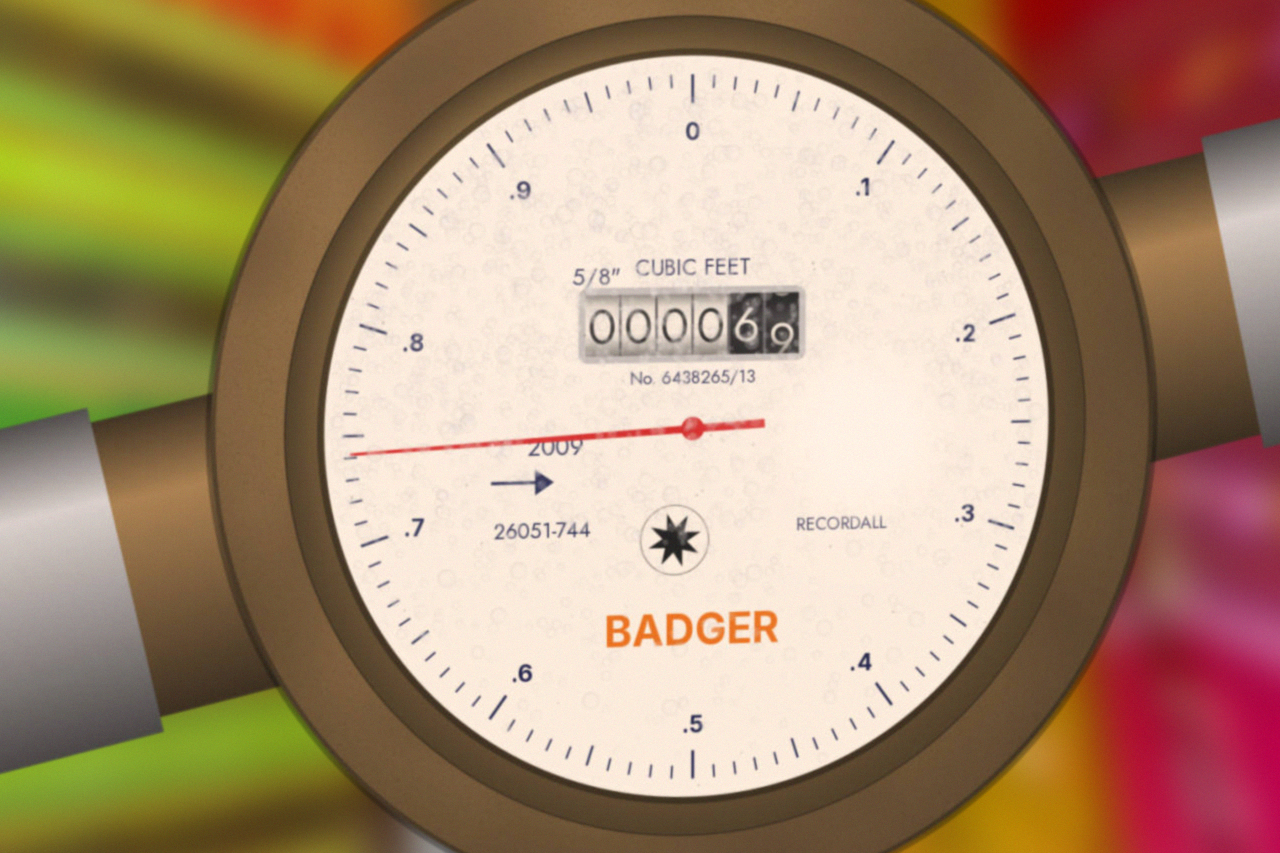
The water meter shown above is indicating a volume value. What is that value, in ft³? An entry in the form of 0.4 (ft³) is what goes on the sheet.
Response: 68.74 (ft³)
